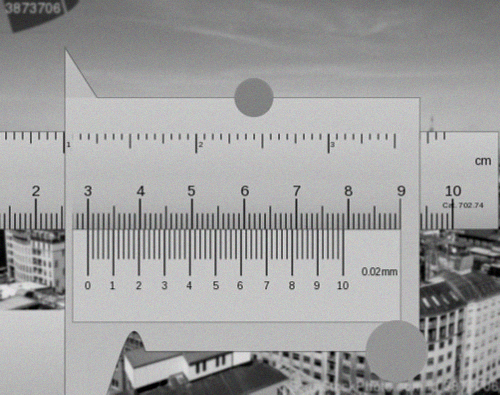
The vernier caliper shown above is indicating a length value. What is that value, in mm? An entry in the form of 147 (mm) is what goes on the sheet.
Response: 30.0 (mm)
